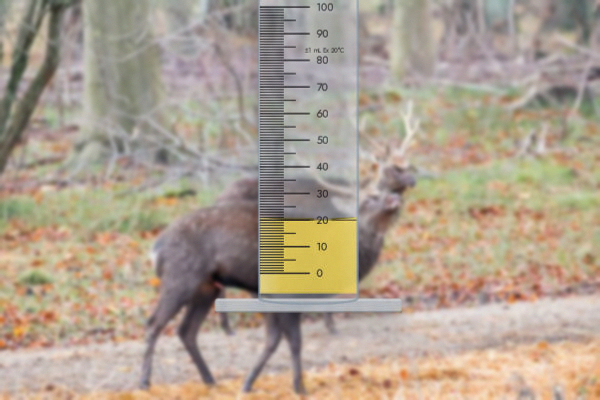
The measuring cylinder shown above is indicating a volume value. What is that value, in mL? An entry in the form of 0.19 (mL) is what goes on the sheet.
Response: 20 (mL)
